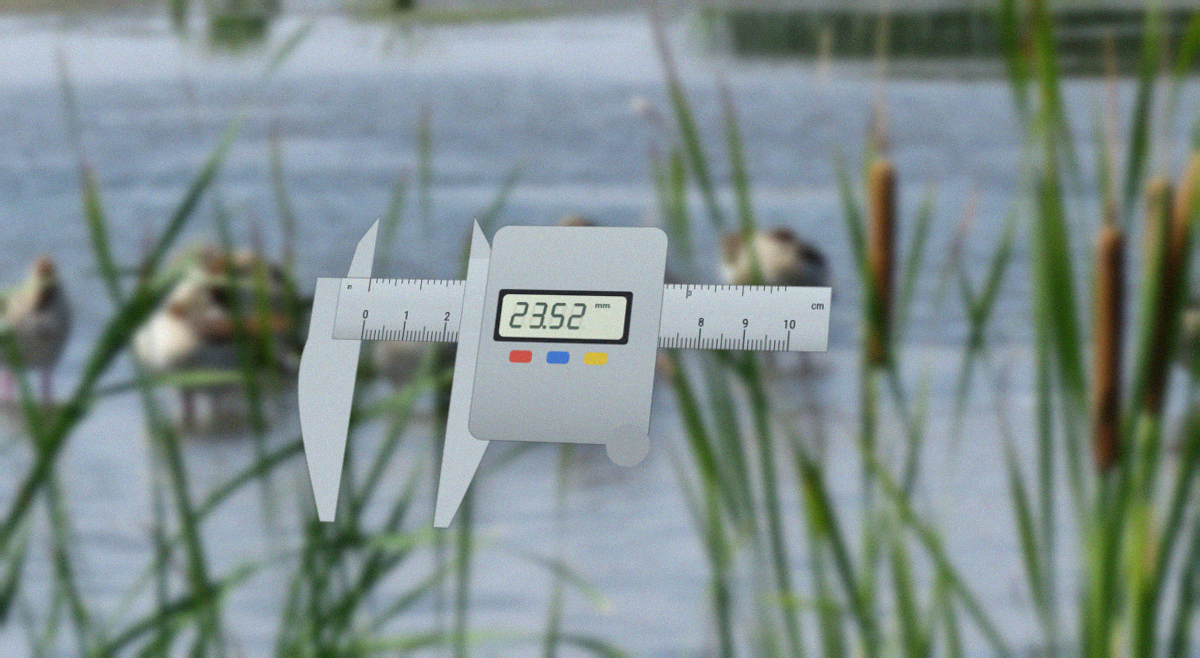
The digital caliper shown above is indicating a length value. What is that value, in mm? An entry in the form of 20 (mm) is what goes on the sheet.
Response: 23.52 (mm)
